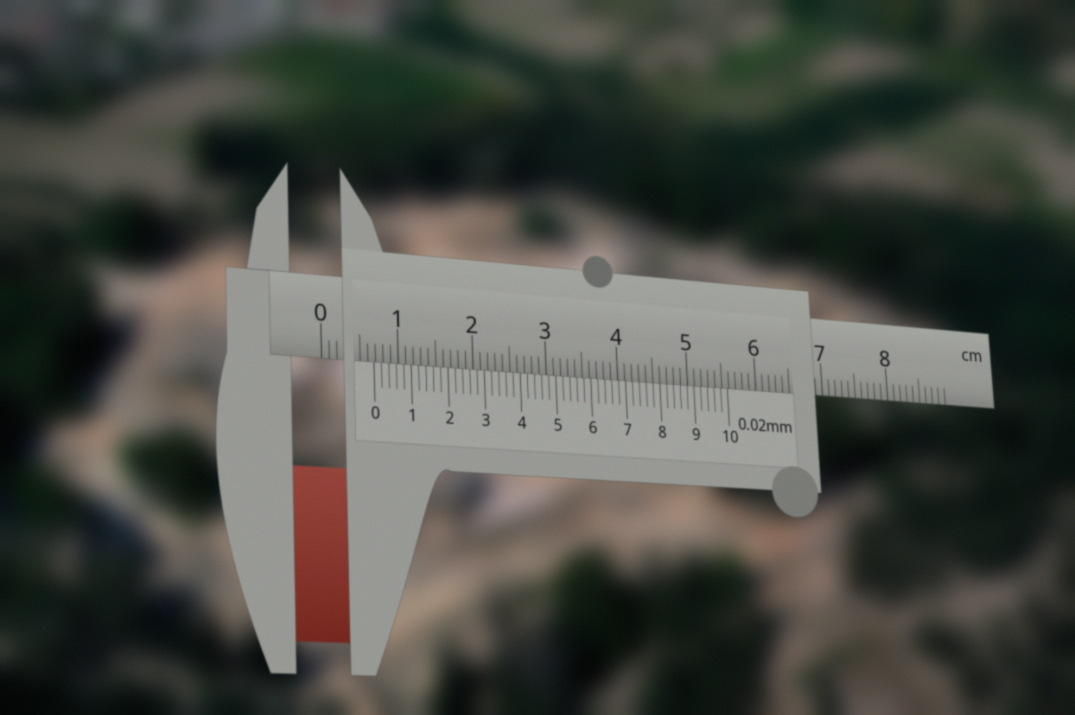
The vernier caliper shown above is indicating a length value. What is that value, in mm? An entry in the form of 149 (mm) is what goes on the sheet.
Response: 6.8 (mm)
